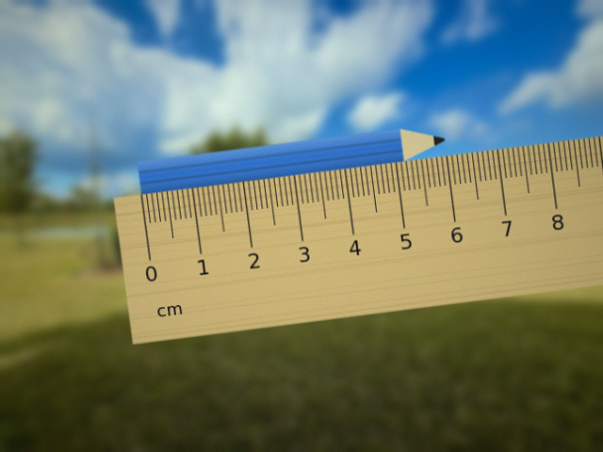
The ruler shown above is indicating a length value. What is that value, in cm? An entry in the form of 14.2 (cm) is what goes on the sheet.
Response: 6 (cm)
